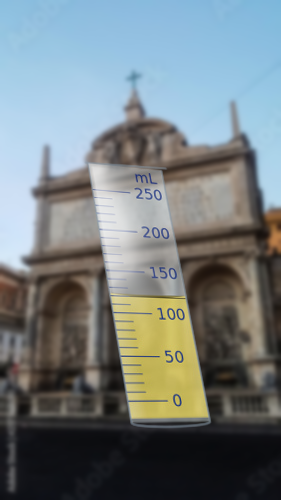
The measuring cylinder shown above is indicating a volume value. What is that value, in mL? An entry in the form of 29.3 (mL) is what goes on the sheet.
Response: 120 (mL)
